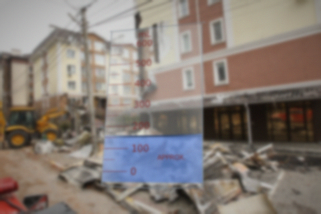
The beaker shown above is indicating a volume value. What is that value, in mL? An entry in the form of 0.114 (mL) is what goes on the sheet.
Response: 150 (mL)
